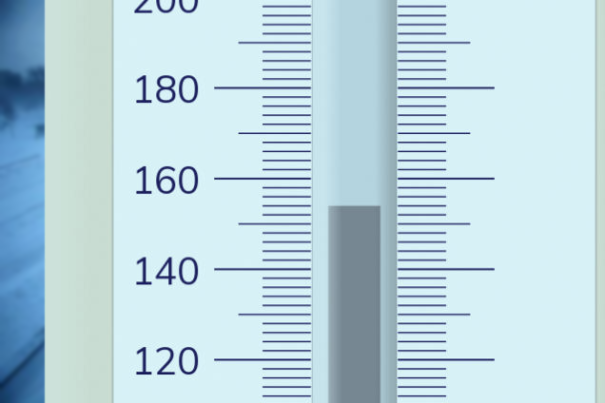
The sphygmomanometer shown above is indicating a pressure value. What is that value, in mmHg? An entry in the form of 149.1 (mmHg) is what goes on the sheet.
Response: 154 (mmHg)
